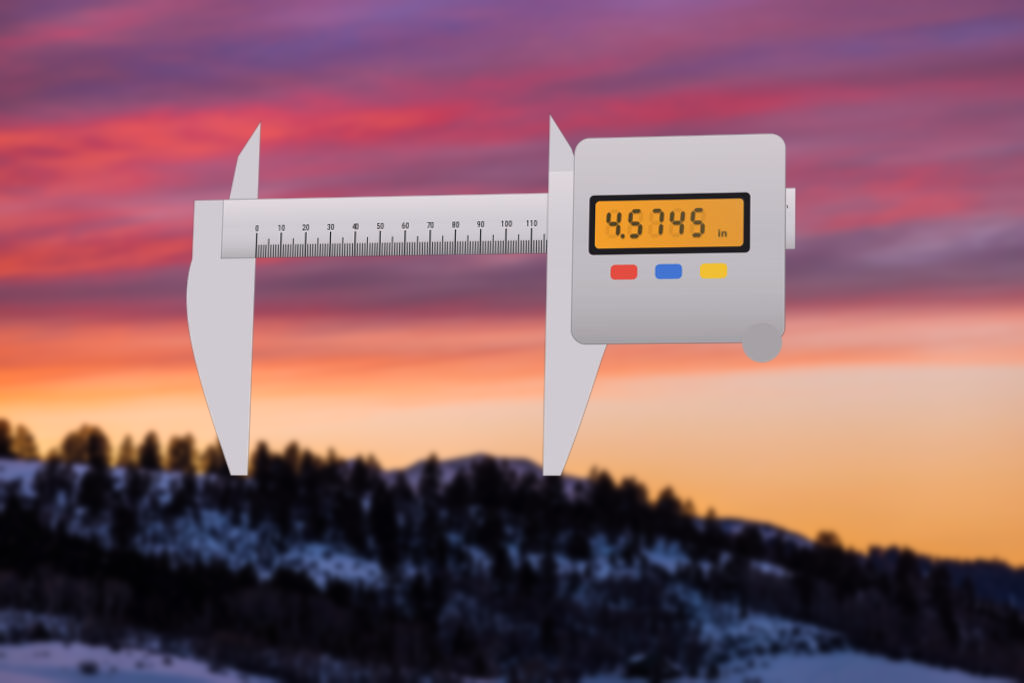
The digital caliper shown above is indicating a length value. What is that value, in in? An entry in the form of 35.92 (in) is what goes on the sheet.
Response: 4.5745 (in)
